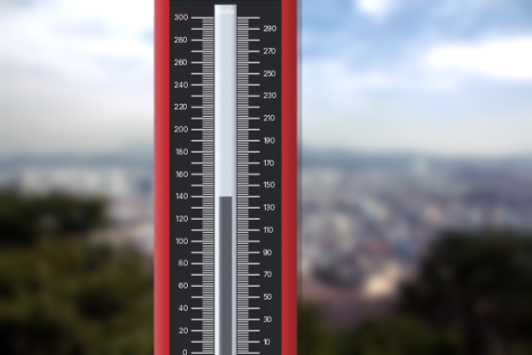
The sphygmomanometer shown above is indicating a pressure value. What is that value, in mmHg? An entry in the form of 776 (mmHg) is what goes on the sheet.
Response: 140 (mmHg)
